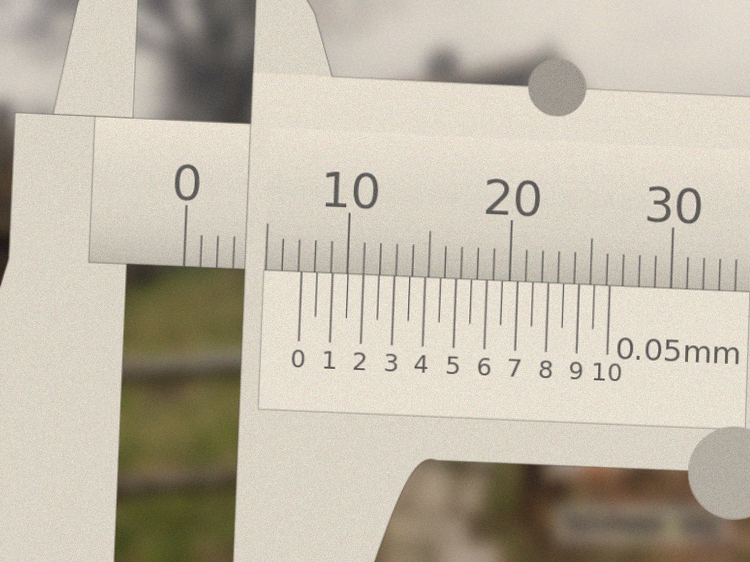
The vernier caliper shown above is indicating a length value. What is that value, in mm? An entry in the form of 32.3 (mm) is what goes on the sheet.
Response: 7.2 (mm)
